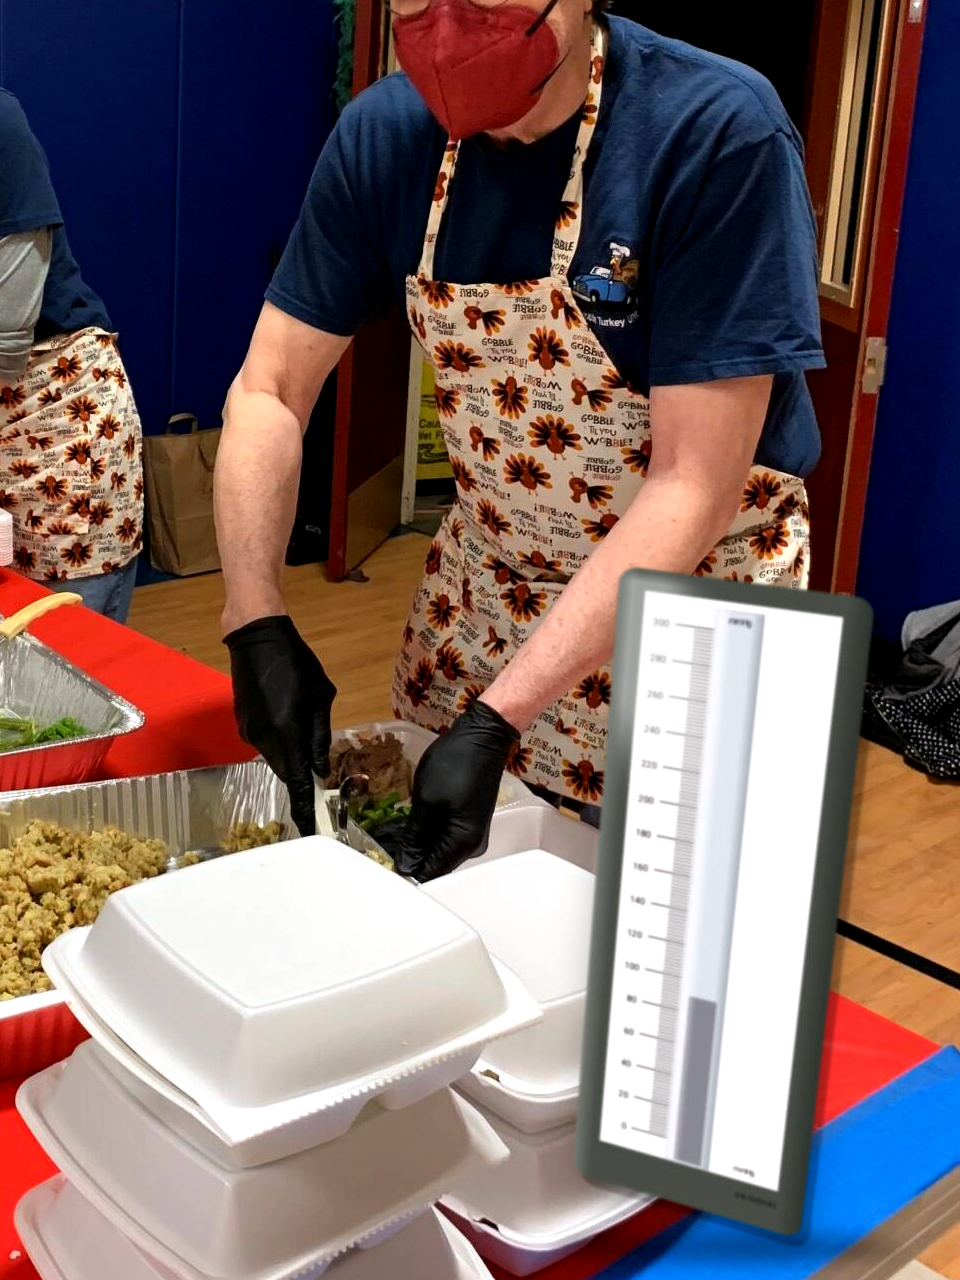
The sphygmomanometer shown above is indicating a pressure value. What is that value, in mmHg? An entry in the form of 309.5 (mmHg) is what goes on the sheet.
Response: 90 (mmHg)
